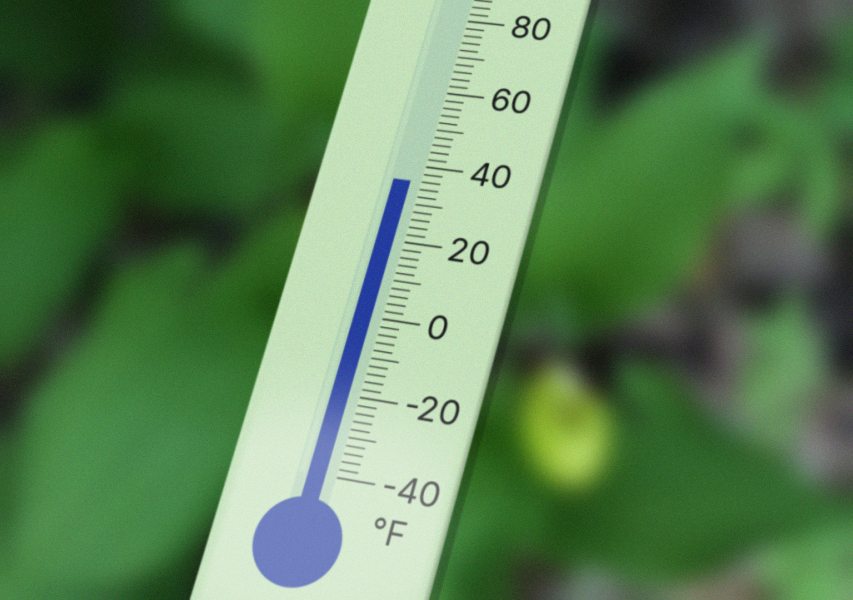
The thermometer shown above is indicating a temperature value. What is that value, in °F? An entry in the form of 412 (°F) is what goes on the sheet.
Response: 36 (°F)
